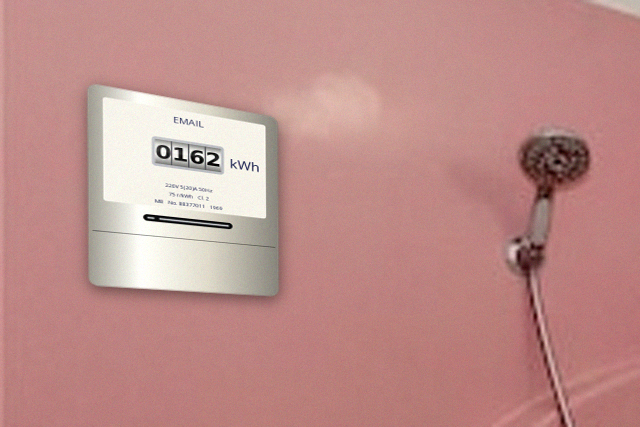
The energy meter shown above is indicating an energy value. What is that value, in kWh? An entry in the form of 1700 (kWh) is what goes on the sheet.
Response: 162 (kWh)
